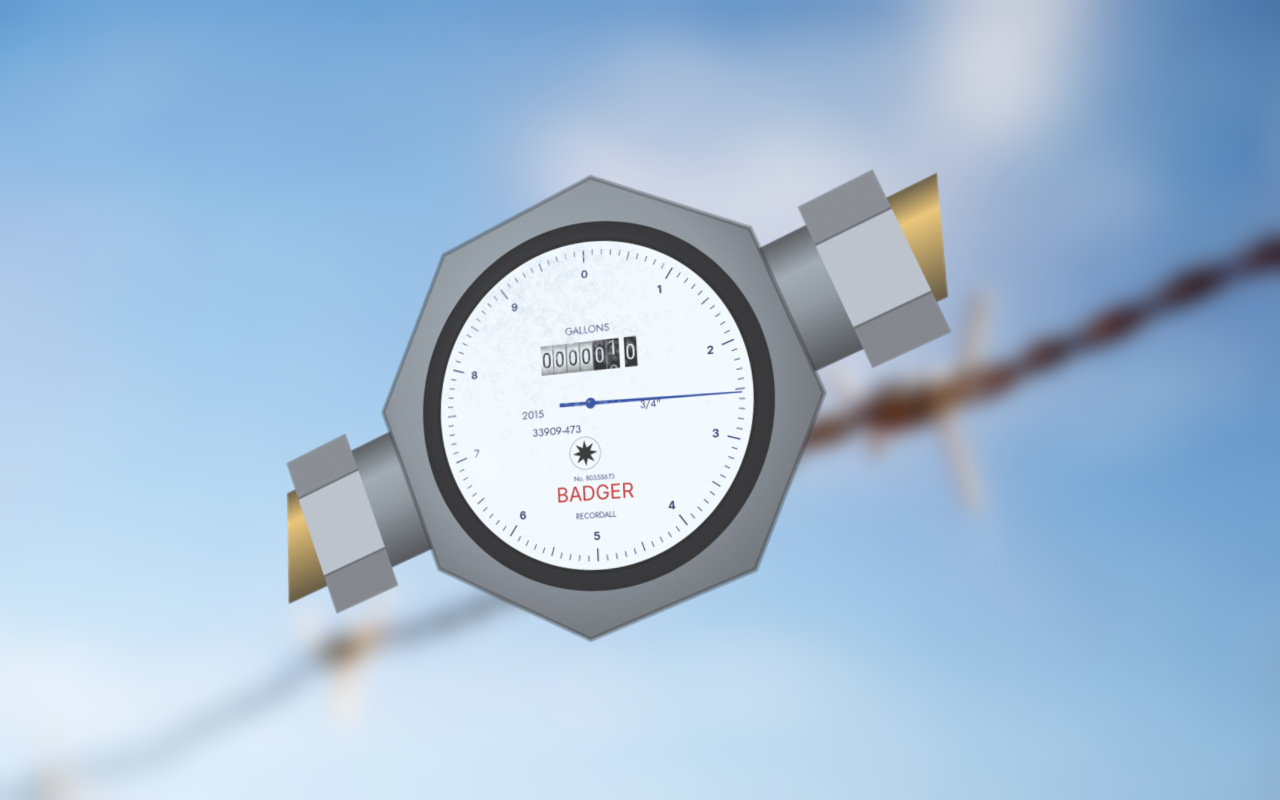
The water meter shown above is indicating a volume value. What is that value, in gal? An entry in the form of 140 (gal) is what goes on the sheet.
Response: 12.5 (gal)
